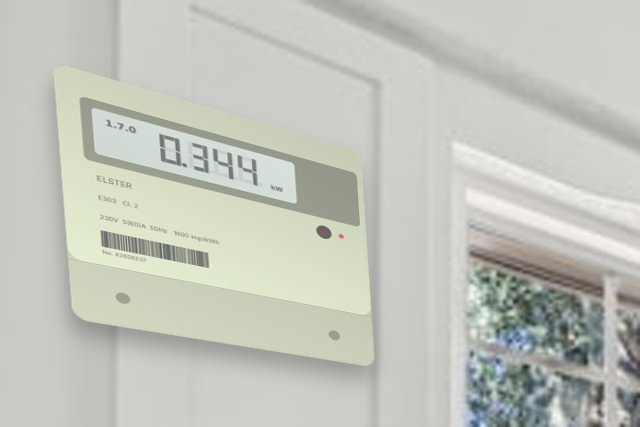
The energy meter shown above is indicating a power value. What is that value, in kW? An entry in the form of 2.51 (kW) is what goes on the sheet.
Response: 0.344 (kW)
